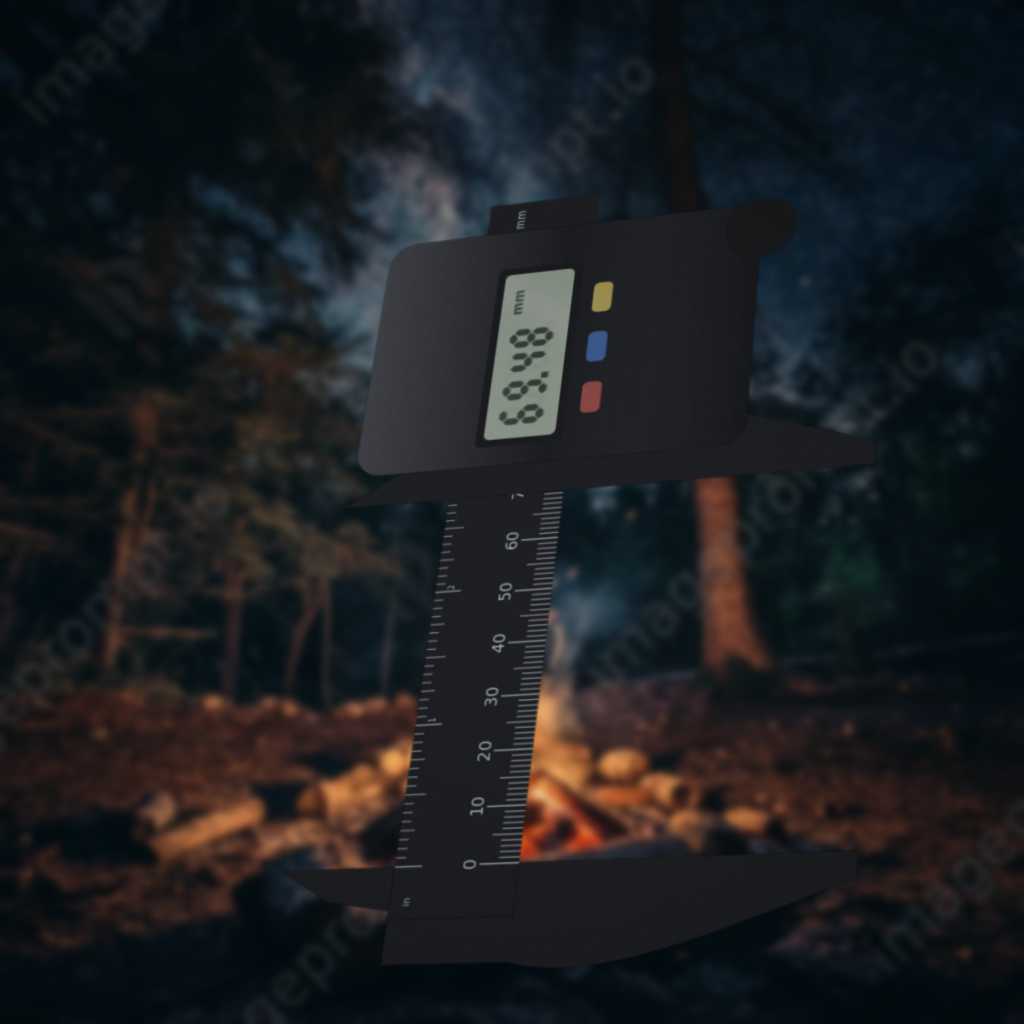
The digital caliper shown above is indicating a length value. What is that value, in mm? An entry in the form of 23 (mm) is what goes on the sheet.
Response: 69.48 (mm)
